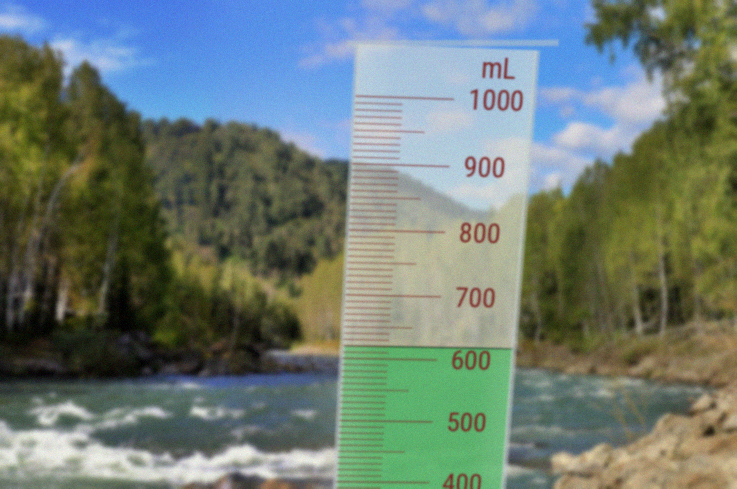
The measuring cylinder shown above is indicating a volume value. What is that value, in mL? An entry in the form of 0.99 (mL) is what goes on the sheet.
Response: 620 (mL)
